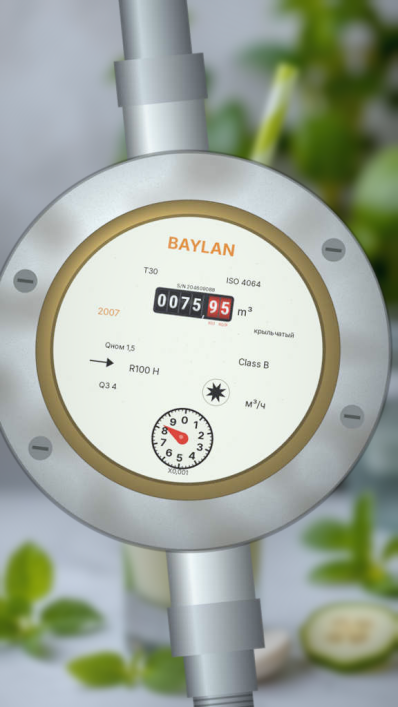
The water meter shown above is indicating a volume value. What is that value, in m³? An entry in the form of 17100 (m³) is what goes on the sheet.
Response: 75.958 (m³)
